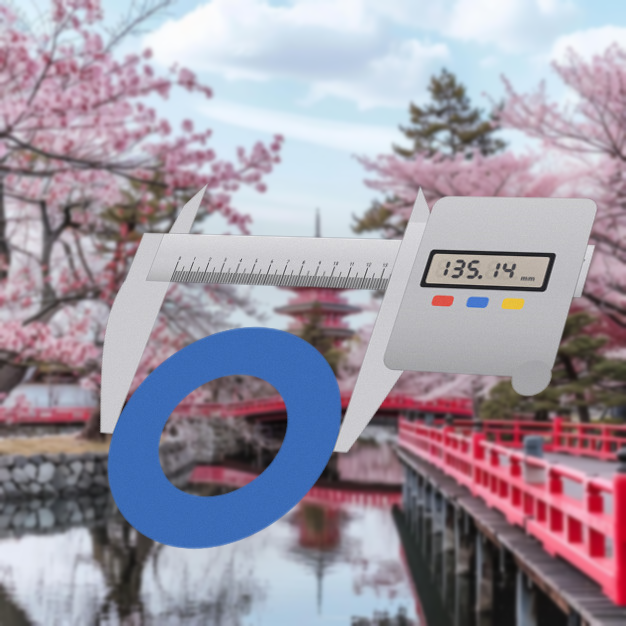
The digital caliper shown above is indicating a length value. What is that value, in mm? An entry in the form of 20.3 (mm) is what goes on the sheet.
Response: 135.14 (mm)
